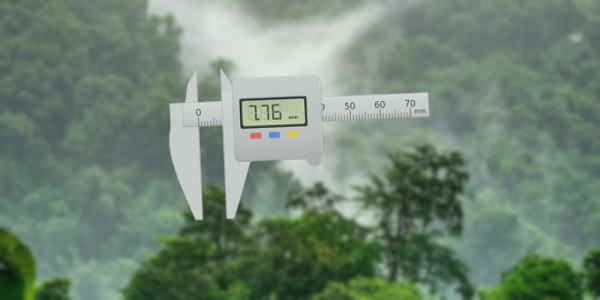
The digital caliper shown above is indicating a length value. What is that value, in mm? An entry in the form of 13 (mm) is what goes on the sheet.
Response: 7.76 (mm)
